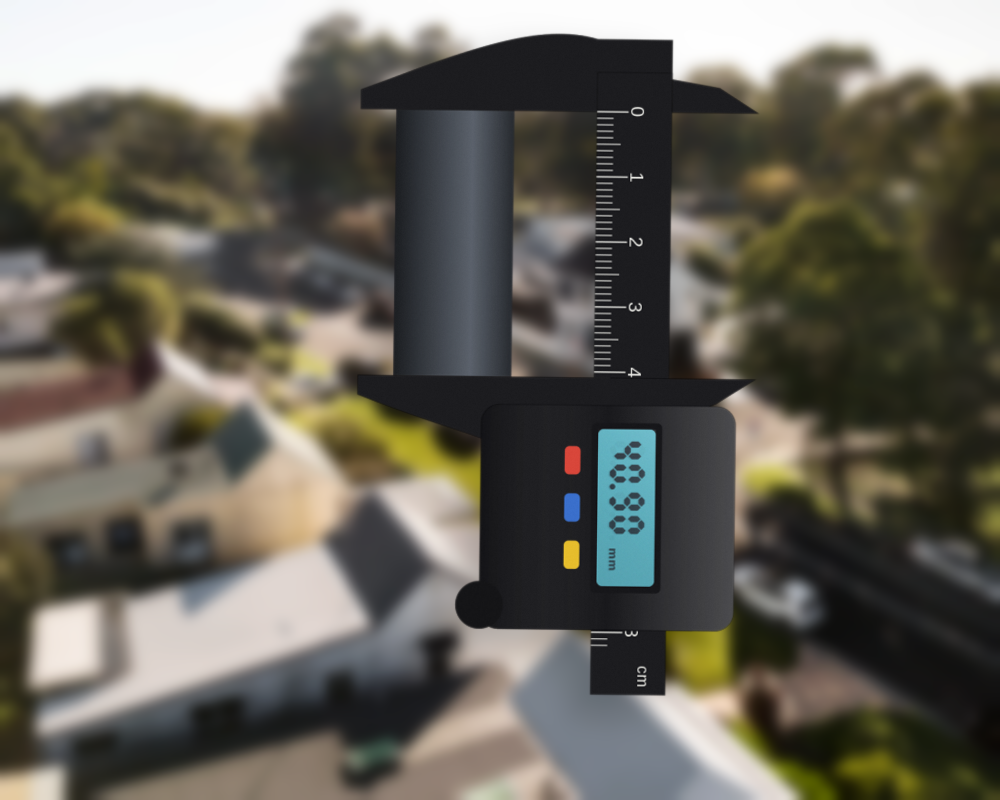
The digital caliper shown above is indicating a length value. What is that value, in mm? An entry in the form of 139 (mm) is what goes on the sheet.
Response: 40.90 (mm)
